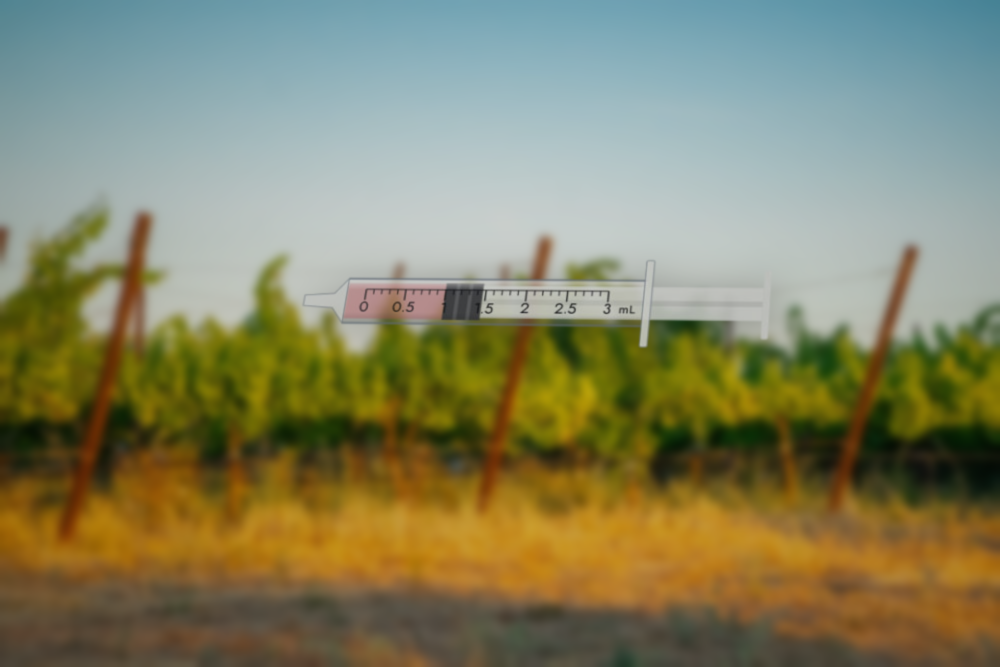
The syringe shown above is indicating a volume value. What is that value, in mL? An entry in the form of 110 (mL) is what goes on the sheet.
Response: 1 (mL)
